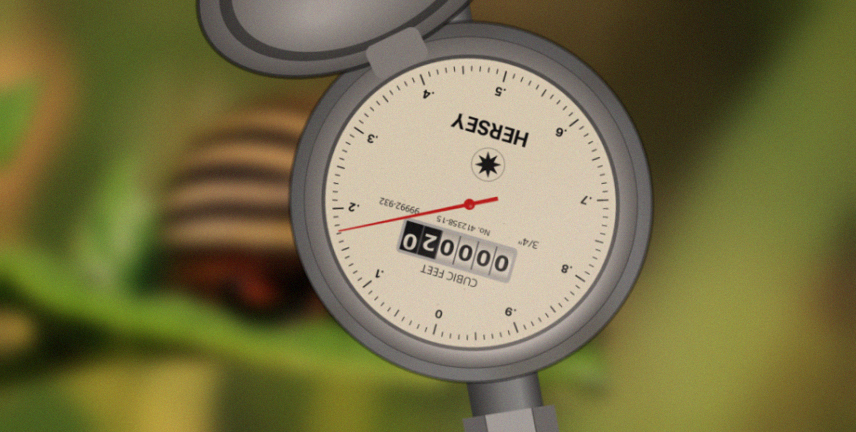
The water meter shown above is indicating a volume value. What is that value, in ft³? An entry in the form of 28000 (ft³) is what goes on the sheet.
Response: 20.17 (ft³)
